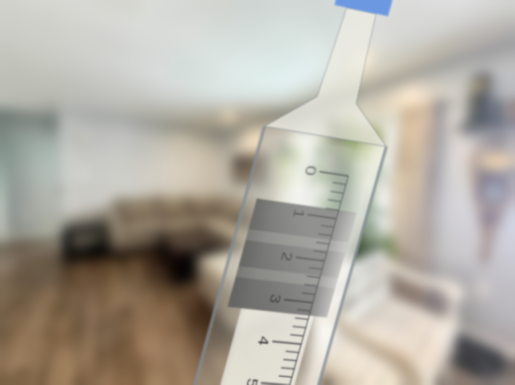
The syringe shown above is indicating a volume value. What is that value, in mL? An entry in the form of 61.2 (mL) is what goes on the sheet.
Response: 0.8 (mL)
